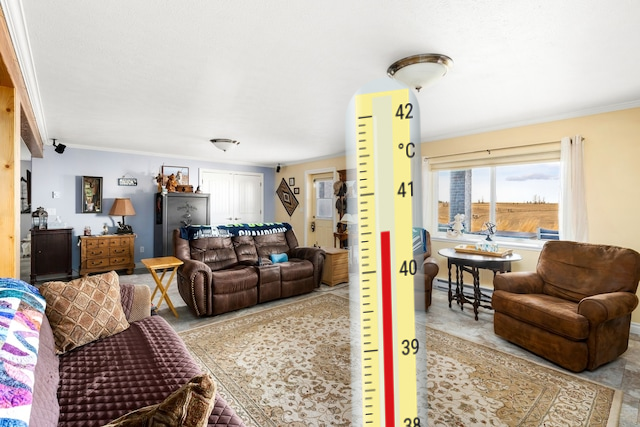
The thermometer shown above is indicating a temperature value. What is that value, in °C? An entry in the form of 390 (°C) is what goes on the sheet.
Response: 40.5 (°C)
